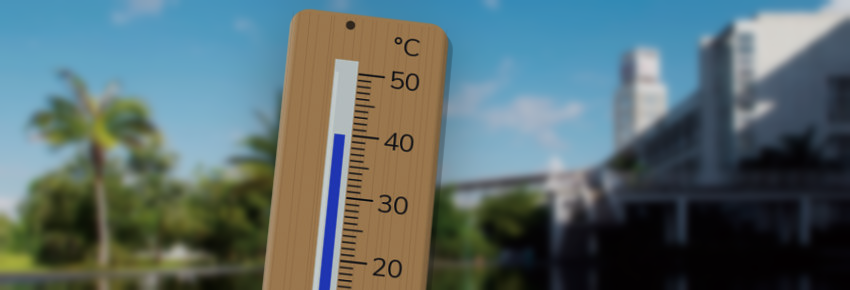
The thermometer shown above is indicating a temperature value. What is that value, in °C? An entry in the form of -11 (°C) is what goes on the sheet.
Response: 40 (°C)
